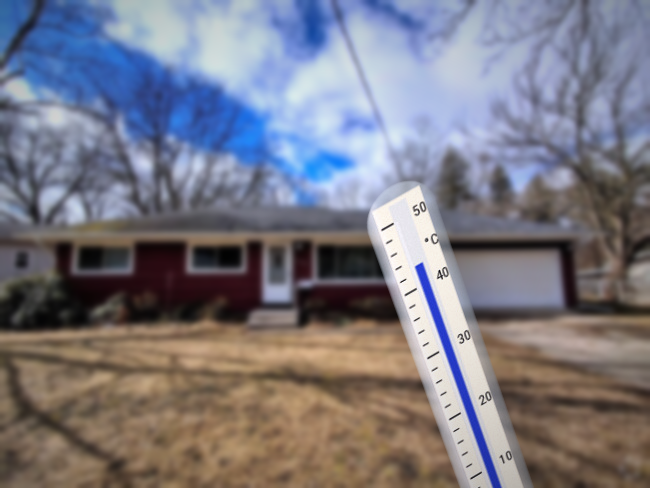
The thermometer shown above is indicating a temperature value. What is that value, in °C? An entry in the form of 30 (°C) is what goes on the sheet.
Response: 43 (°C)
